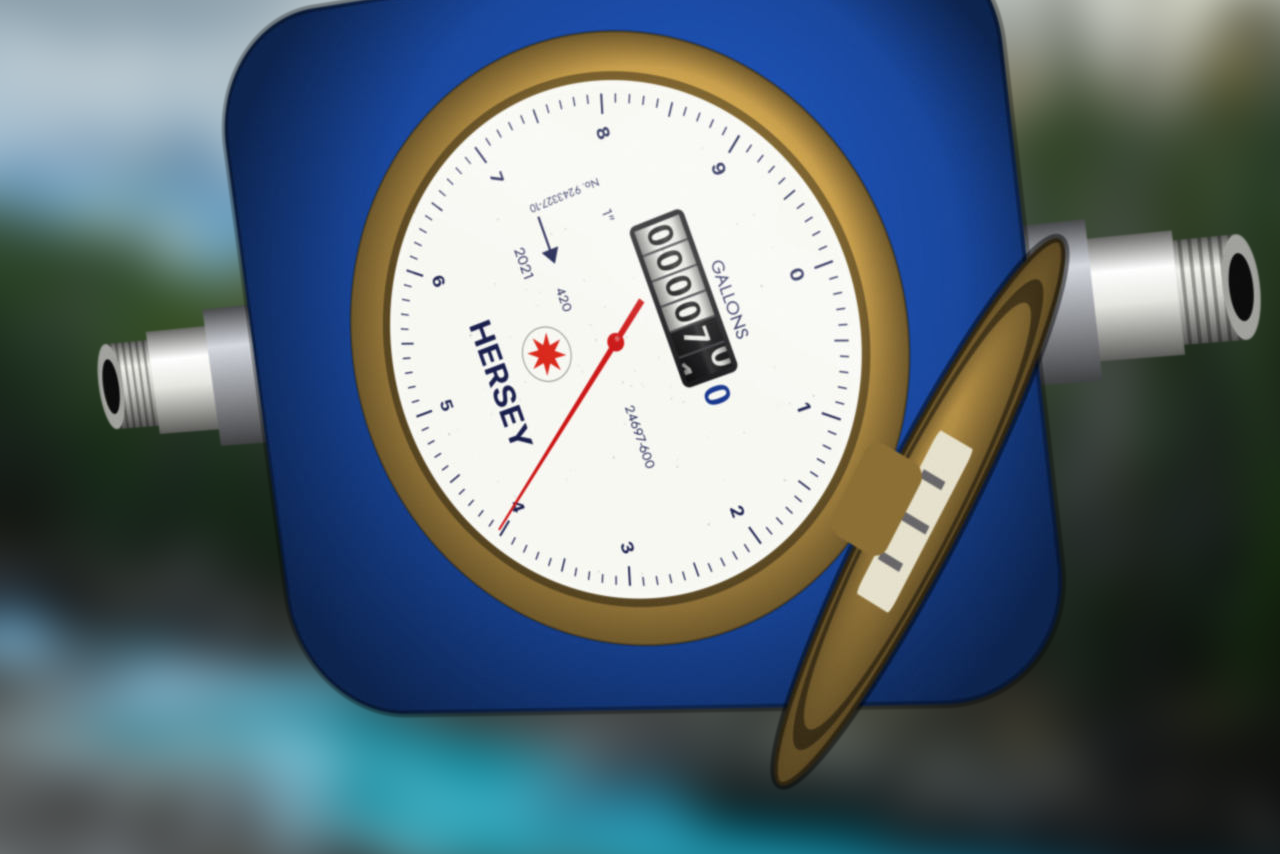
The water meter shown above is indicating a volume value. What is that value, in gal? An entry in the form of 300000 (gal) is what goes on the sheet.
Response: 704.0 (gal)
